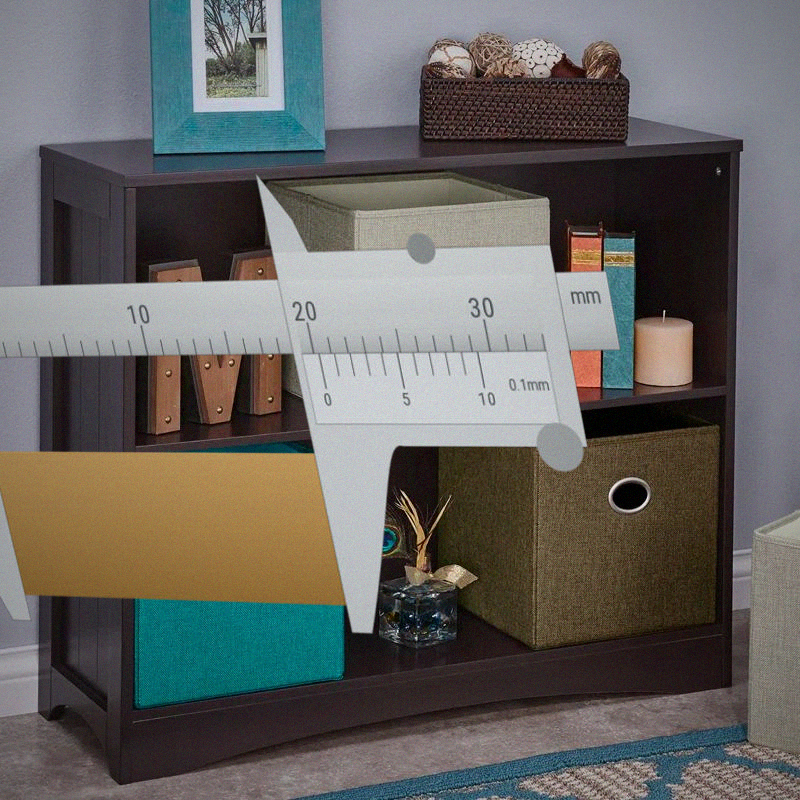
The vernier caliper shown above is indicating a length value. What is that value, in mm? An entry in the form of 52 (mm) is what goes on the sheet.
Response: 20.3 (mm)
